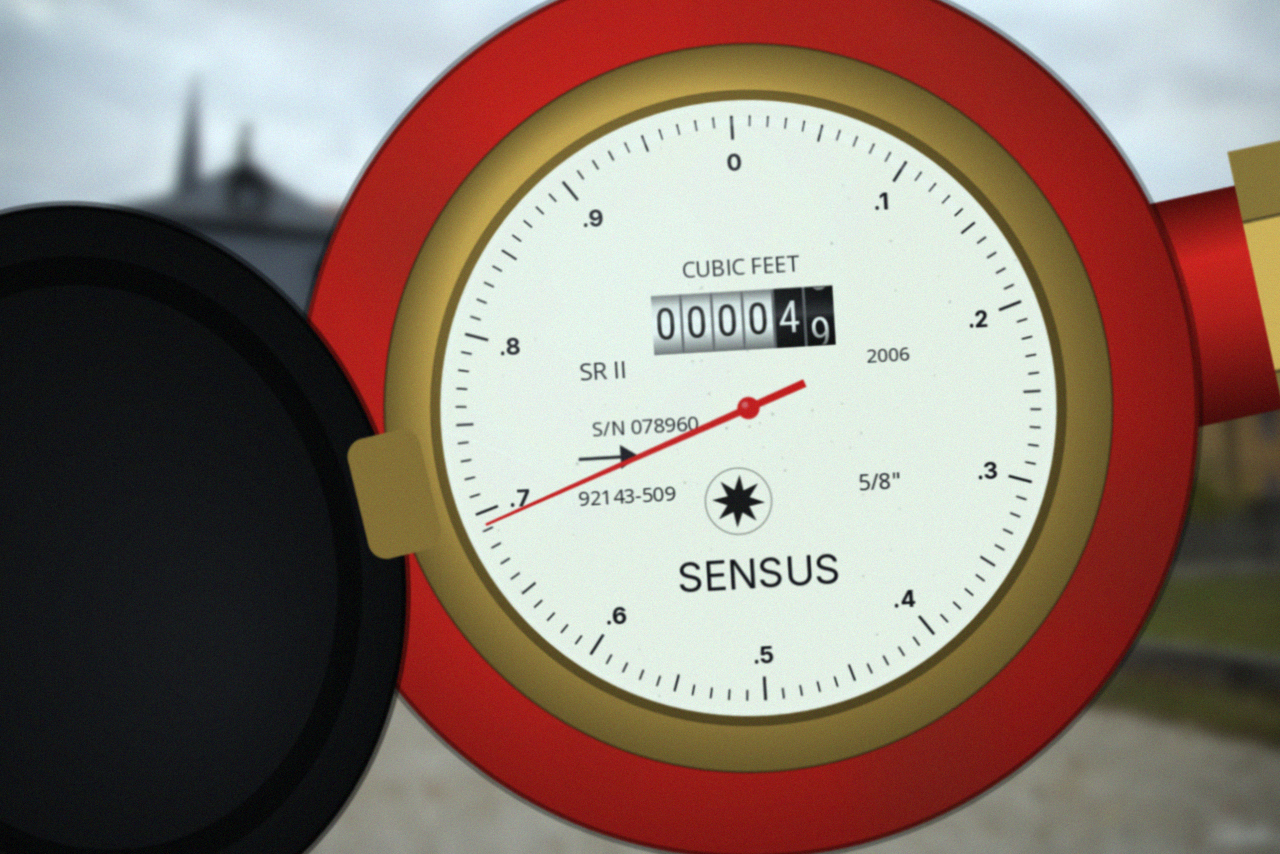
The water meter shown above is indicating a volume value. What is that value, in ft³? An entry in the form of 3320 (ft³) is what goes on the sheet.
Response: 48.69 (ft³)
